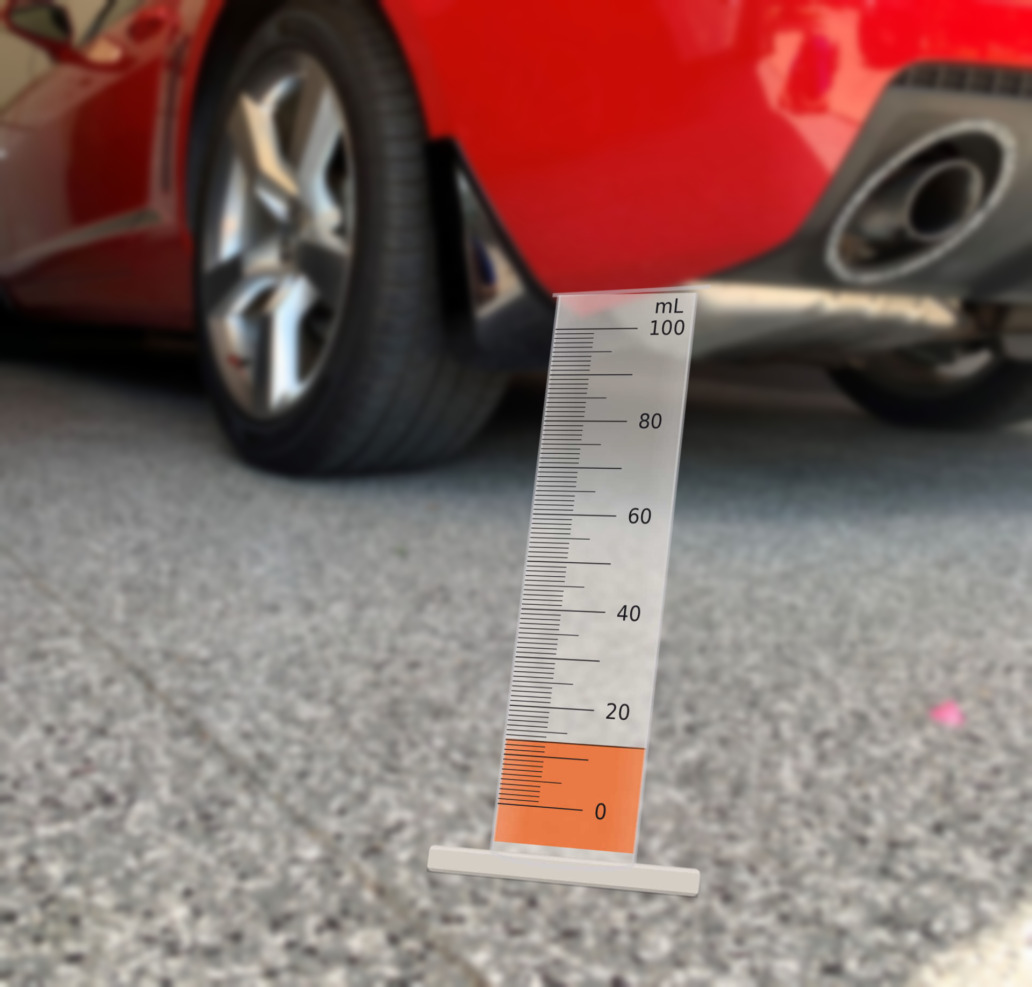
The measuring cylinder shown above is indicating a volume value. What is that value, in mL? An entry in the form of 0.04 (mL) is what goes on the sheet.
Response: 13 (mL)
